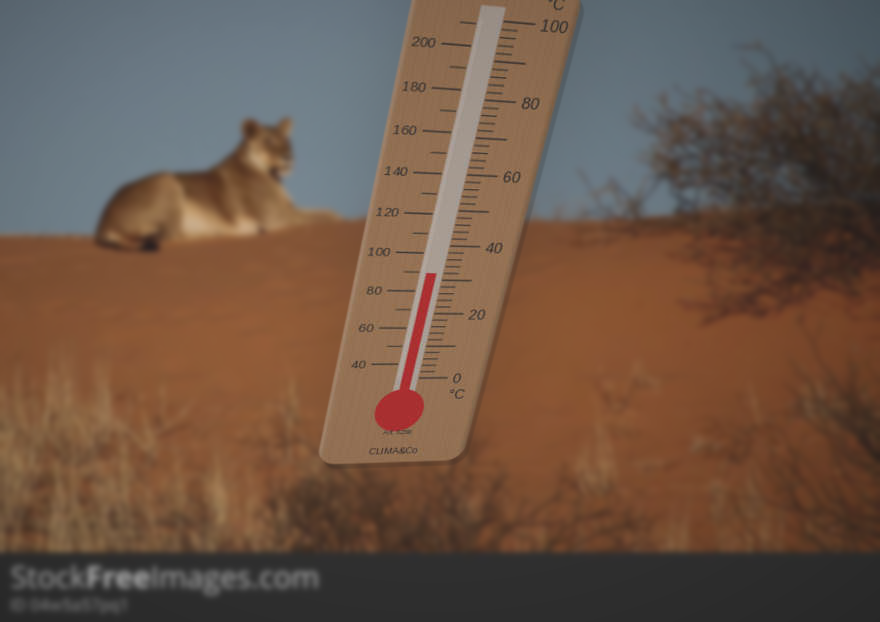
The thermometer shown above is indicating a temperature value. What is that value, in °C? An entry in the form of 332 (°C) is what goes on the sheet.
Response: 32 (°C)
